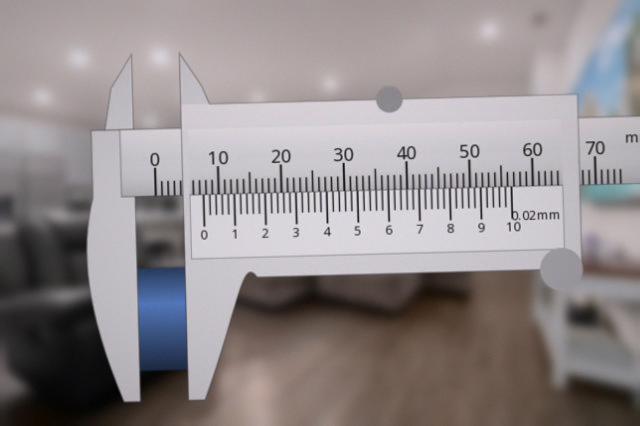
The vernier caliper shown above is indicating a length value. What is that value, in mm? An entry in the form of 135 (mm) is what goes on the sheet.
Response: 7.6 (mm)
